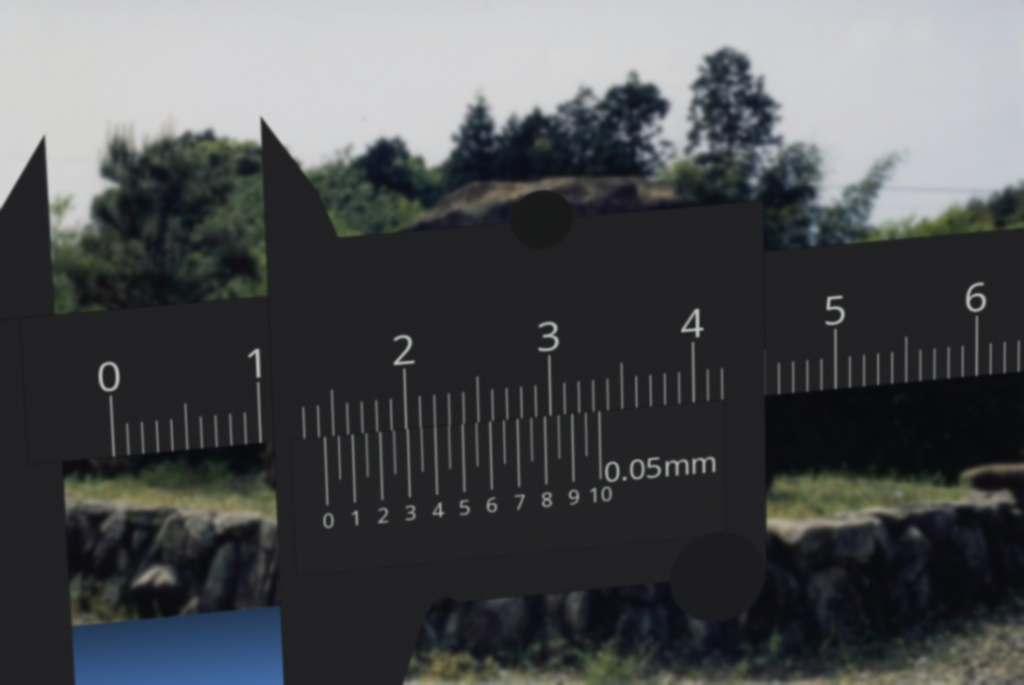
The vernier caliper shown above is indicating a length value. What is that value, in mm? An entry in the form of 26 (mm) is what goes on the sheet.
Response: 14.4 (mm)
